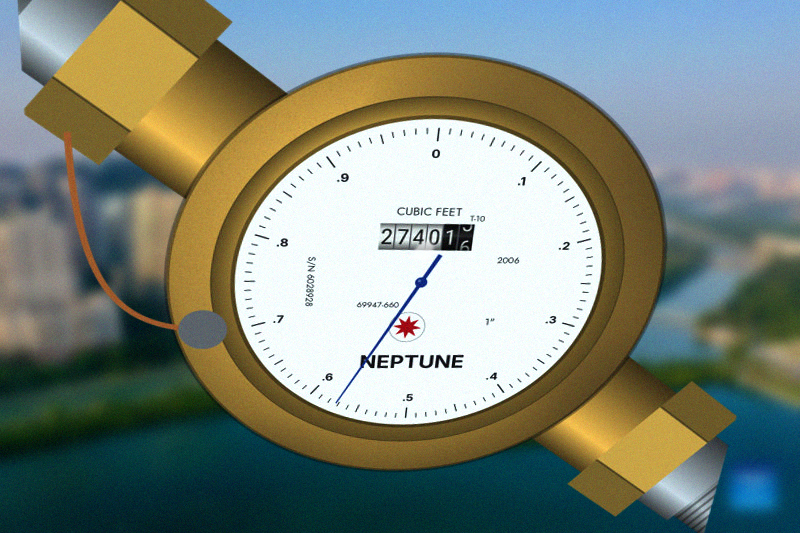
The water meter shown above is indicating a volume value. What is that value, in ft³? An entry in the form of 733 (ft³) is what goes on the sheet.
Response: 274015.57 (ft³)
